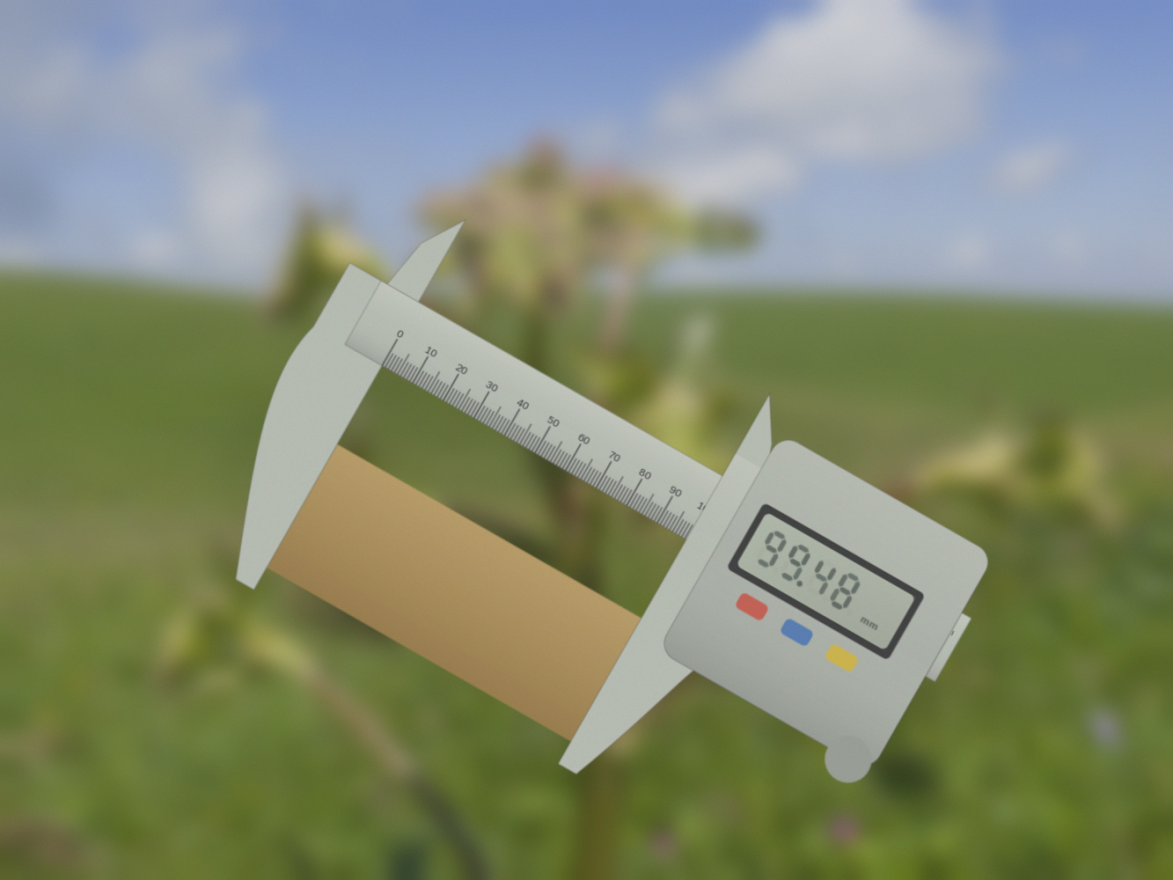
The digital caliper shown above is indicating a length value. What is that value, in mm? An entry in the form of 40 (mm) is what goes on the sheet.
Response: 99.48 (mm)
